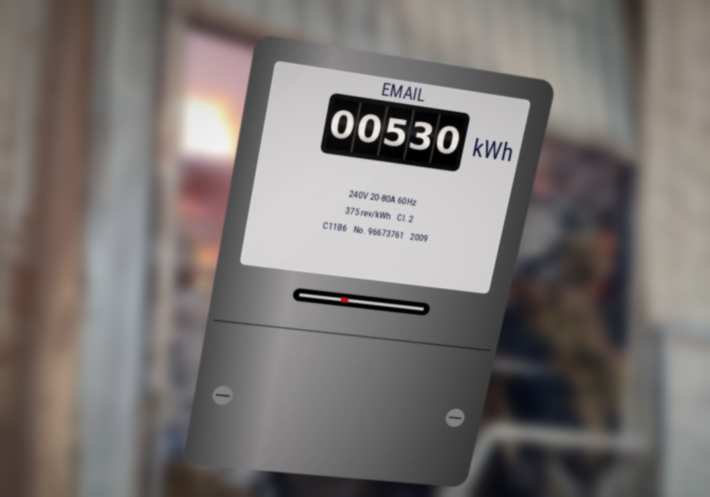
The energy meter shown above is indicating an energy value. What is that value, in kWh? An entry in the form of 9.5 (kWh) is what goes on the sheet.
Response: 530 (kWh)
